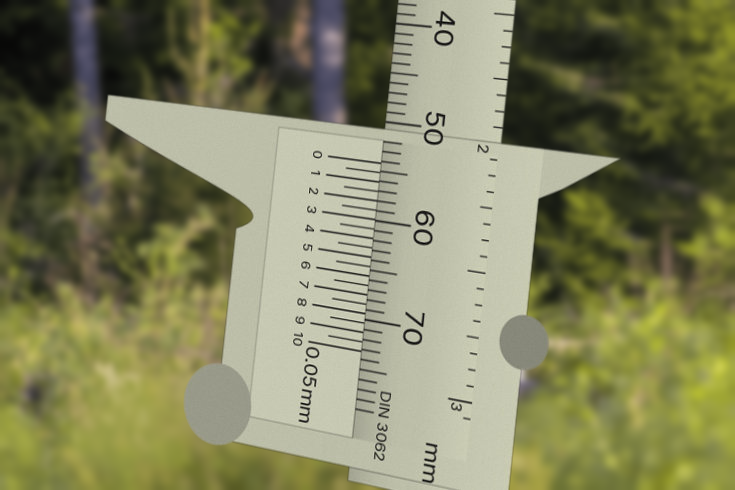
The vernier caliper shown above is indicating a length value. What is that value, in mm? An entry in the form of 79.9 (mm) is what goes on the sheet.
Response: 54.2 (mm)
